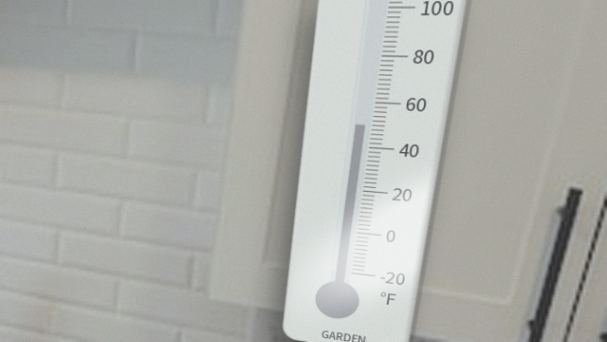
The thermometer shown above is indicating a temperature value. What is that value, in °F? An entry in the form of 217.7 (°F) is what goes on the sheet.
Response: 50 (°F)
